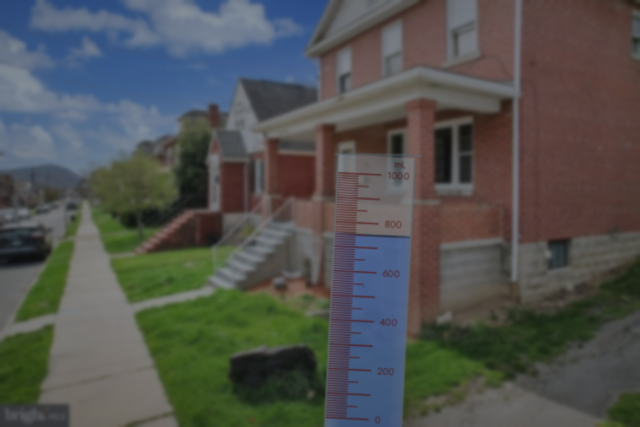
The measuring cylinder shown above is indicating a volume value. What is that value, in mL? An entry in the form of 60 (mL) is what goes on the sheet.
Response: 750 (mL)
